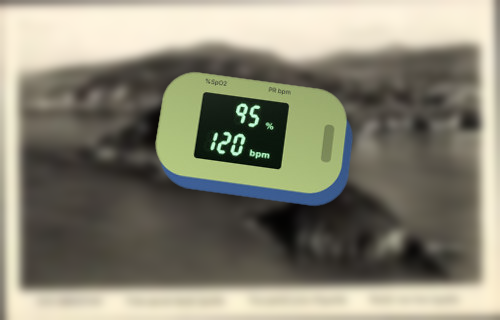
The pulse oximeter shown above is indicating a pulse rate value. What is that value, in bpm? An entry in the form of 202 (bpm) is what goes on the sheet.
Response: 120 (bpm)
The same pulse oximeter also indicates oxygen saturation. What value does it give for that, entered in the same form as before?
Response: 95 (%)
